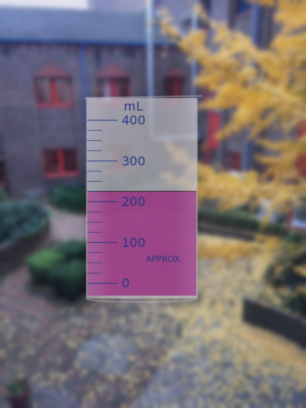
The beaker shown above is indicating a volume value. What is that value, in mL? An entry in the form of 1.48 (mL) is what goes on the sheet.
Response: 225 (mL)
